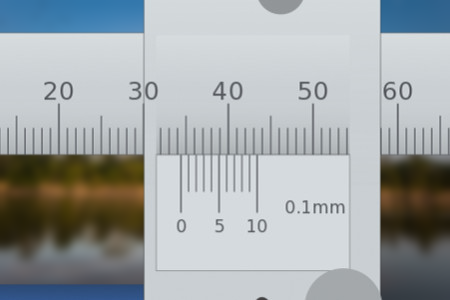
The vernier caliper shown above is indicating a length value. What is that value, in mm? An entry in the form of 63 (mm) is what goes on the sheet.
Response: 34.4 (mm)
